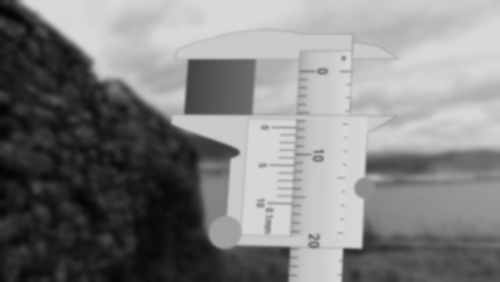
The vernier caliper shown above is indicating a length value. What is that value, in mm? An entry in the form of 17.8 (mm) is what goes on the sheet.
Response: 6.8 (mm)
